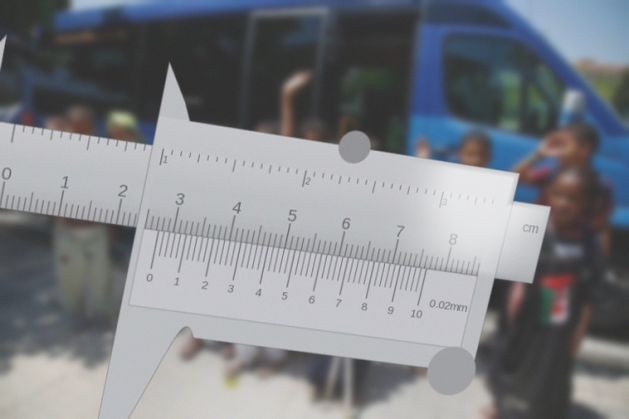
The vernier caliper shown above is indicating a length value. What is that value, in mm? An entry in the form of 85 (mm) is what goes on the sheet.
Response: 27.4 (mm)
